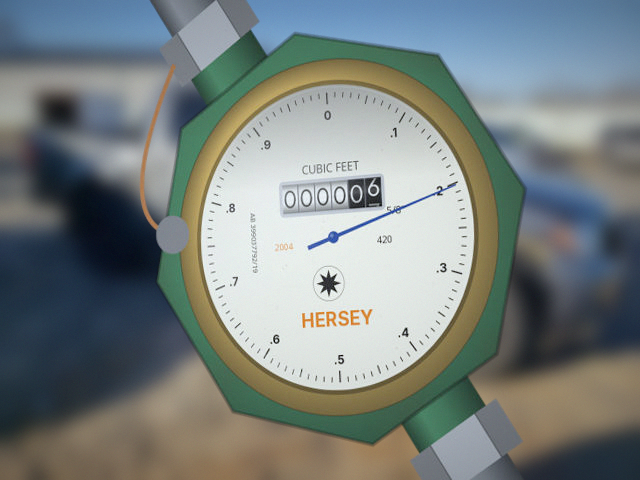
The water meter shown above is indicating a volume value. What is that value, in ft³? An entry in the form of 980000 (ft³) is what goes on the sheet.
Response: 6.20 (ft³)
